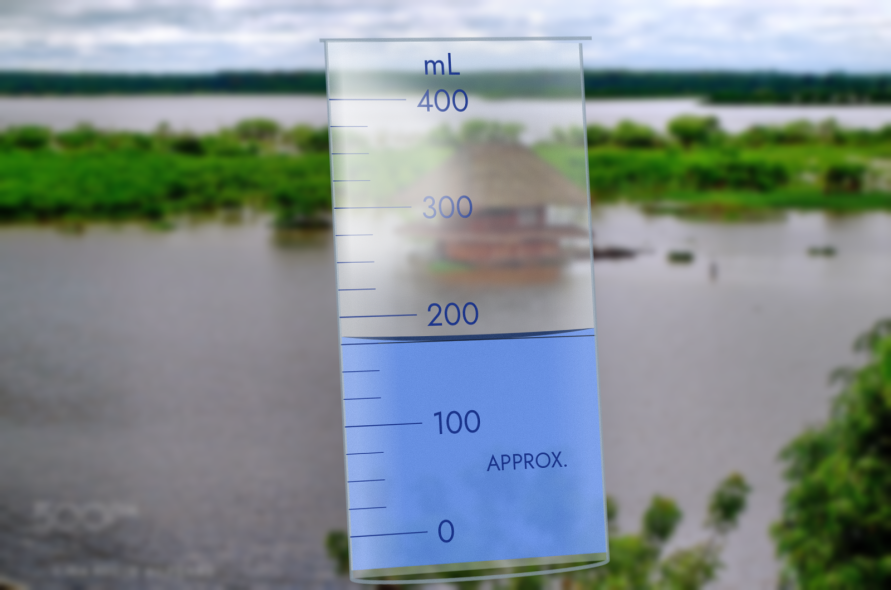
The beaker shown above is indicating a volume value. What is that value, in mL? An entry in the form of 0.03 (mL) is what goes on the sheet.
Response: 175 (mL)
